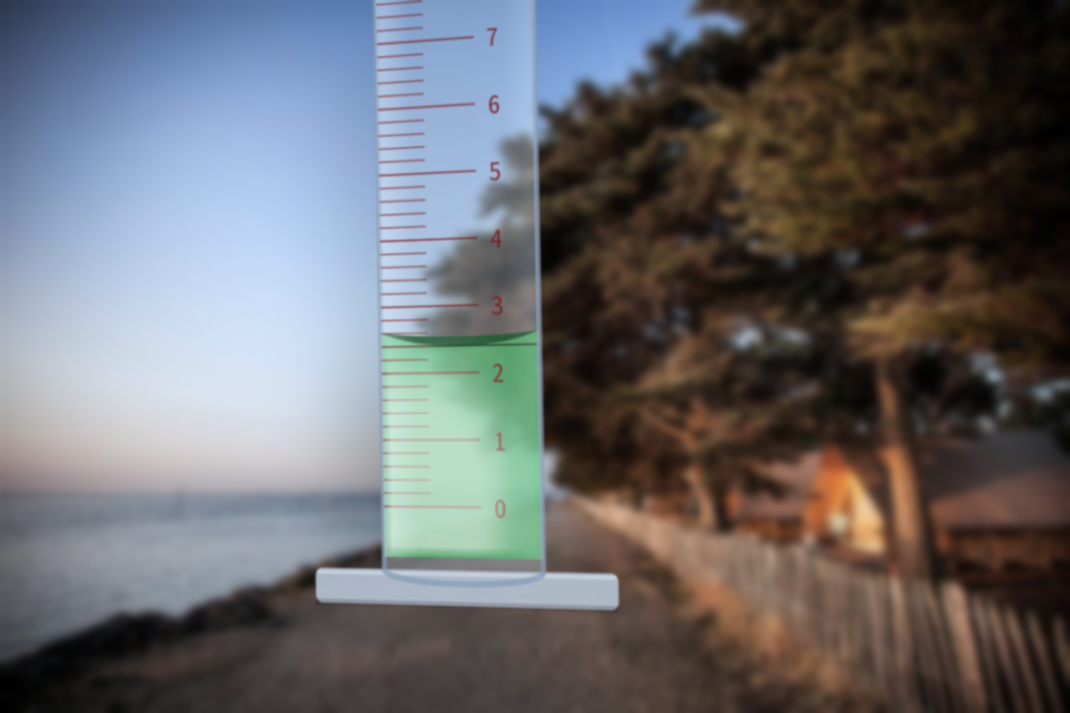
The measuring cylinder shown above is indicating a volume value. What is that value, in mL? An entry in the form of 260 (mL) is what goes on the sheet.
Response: 2.4 (mL)
